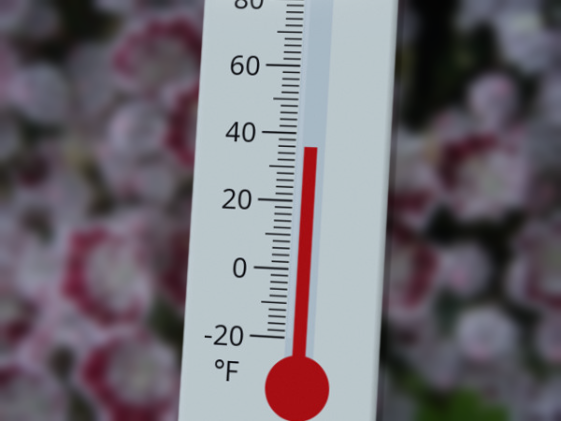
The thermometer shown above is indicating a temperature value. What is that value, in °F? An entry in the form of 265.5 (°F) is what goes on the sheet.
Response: 36 (°F)
